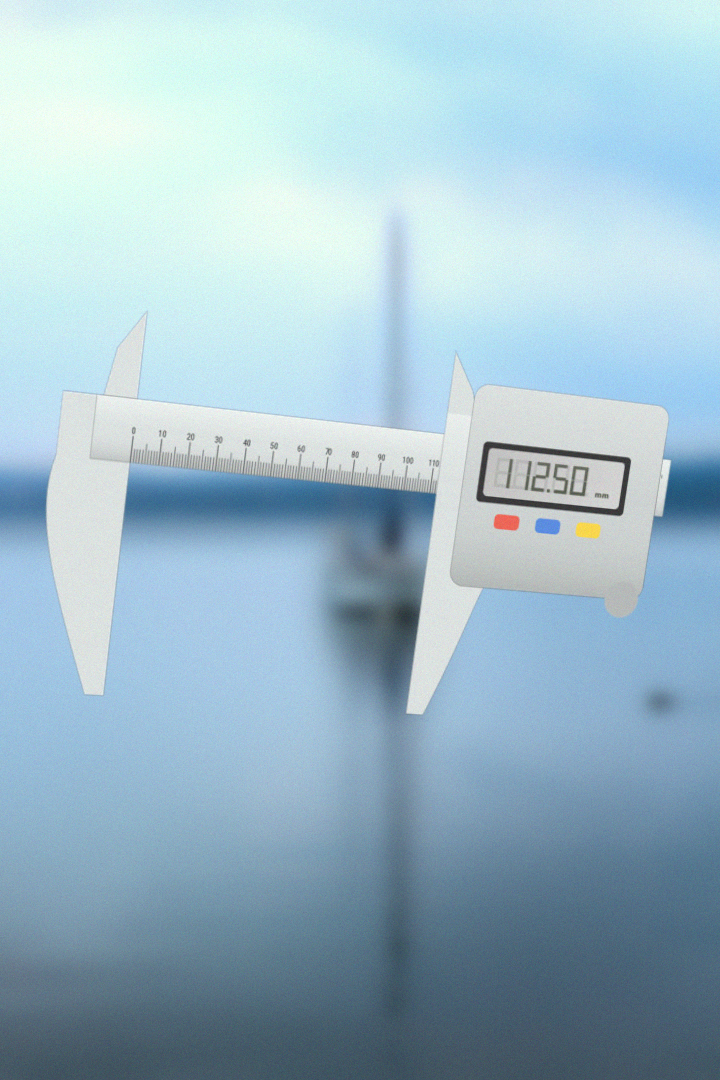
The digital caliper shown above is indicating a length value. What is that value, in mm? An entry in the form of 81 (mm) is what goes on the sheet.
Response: 112.50 (mm)
